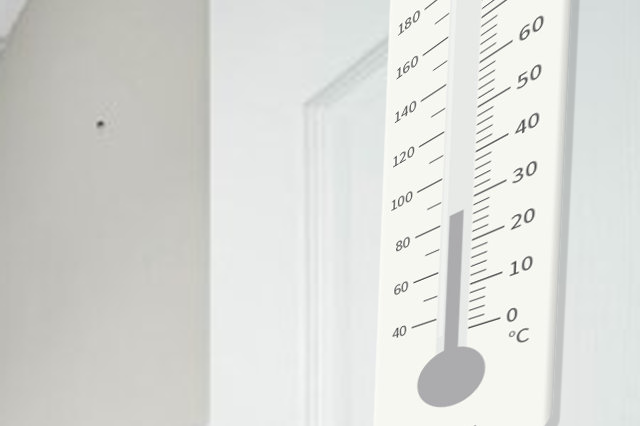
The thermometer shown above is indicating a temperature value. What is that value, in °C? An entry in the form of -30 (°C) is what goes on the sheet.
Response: 28 (°C)
